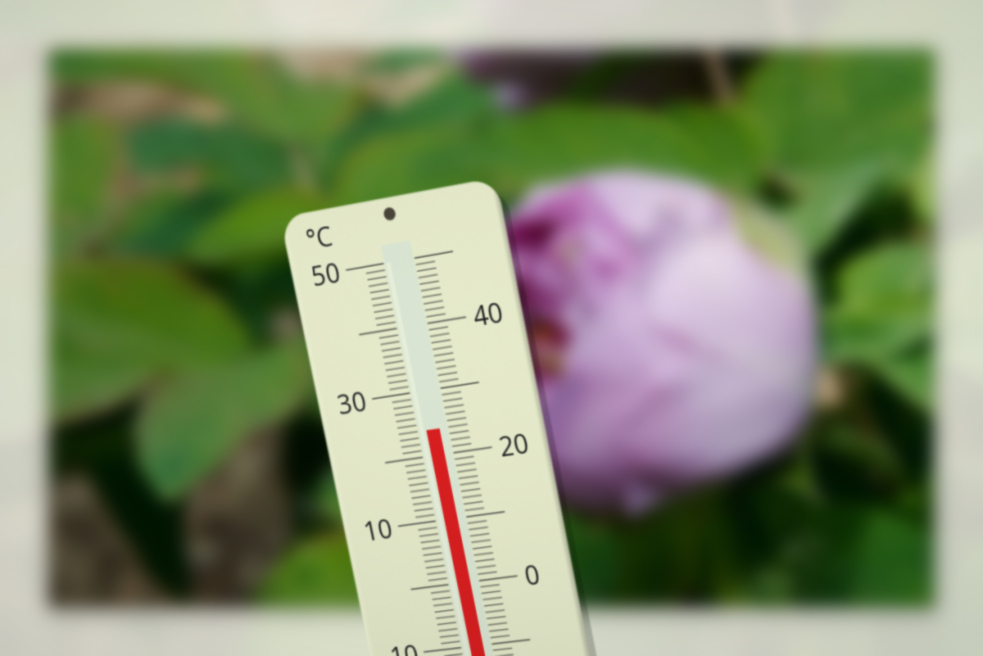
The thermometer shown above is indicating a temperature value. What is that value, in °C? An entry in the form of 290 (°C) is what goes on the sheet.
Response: 24 (°C)
